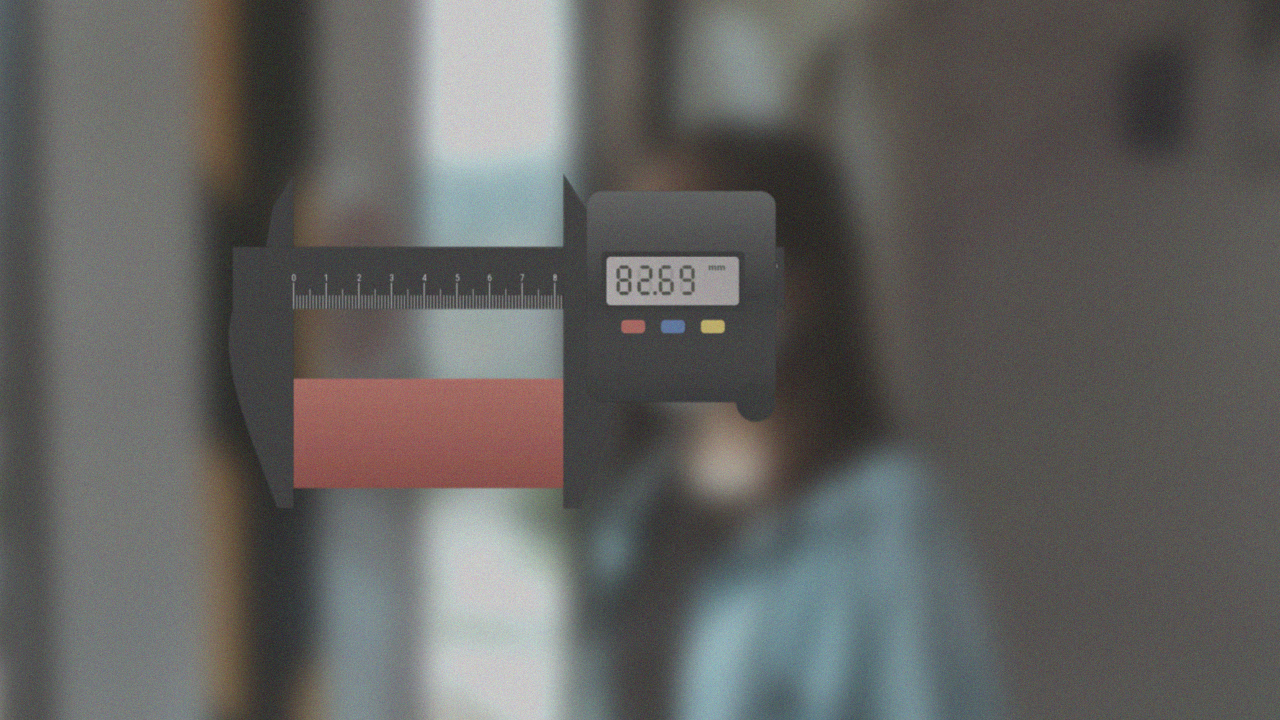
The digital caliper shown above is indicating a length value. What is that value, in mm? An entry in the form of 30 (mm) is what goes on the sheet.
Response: 82.69 (mm)
